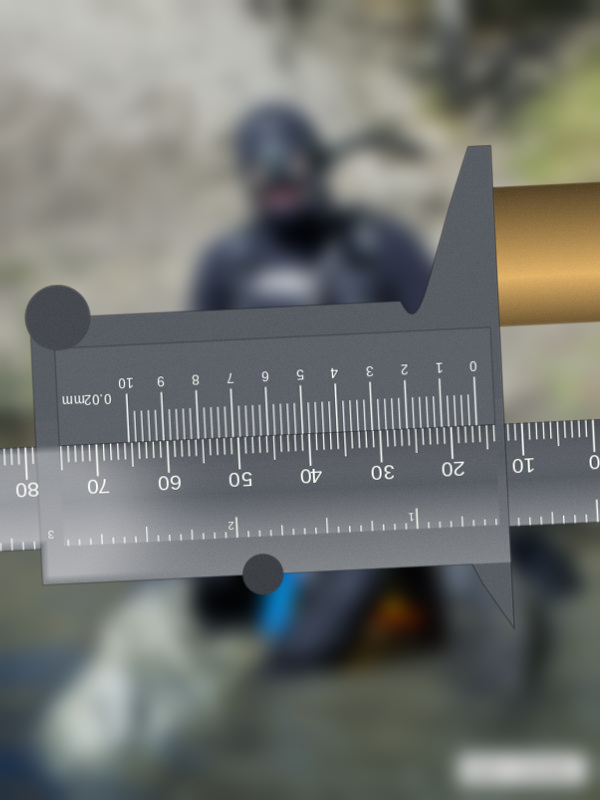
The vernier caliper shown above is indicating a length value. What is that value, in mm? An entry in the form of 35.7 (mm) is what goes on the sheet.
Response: 16.4 (mm)
